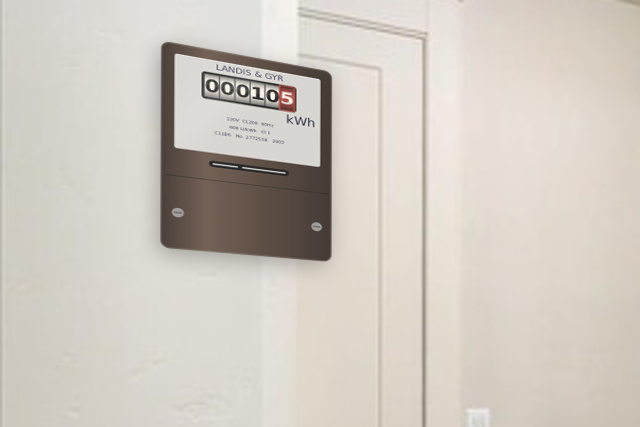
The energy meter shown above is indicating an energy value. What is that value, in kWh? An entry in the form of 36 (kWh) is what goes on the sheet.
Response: 10.5 (kWh)
